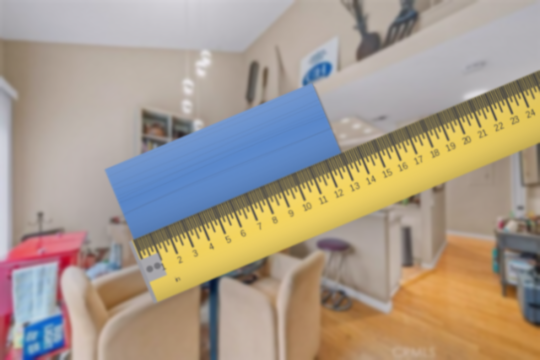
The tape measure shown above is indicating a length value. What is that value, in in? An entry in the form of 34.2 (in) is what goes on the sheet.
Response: 13 (in)
